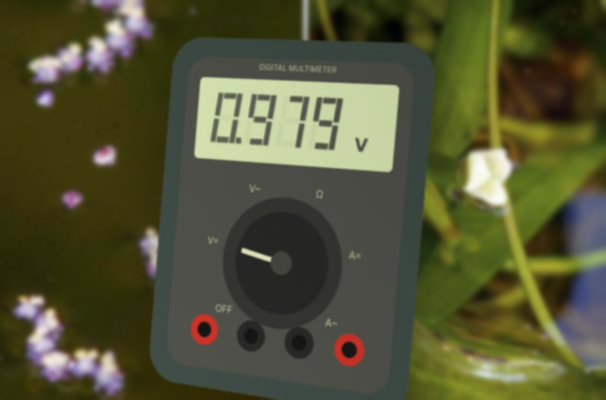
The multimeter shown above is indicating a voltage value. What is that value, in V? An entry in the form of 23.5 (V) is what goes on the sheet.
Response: 0.979 (V)
